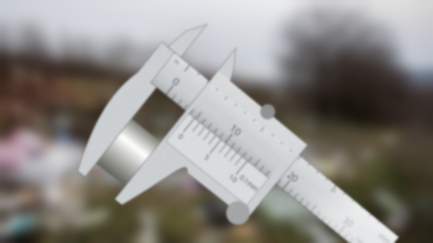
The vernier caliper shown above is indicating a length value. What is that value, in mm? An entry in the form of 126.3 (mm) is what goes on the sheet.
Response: 4.8 (mm)
